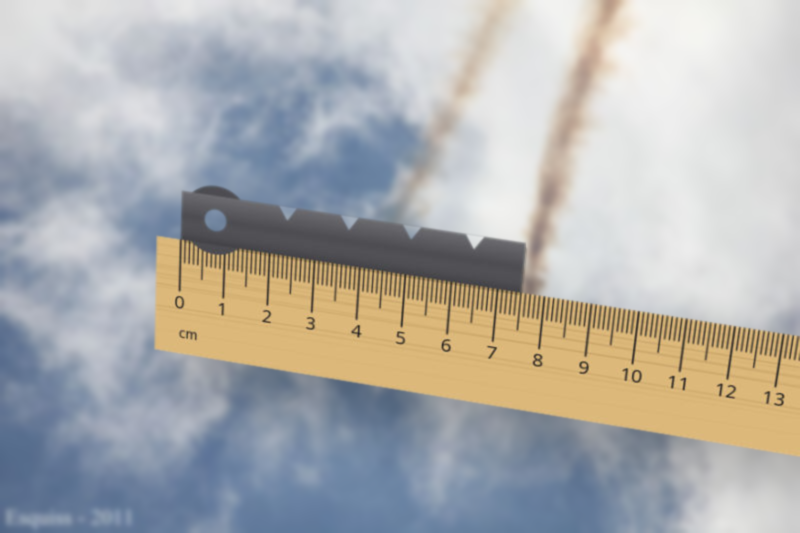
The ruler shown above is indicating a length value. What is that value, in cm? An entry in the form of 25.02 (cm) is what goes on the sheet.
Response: 7.5 (cm)
